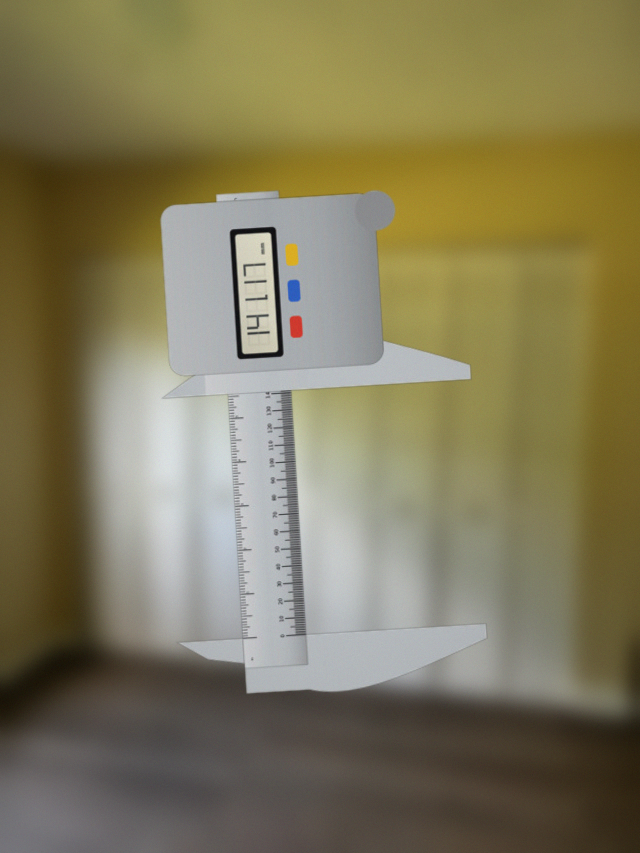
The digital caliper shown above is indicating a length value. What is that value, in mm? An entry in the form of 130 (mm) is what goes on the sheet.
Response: 141.17 (mm)
